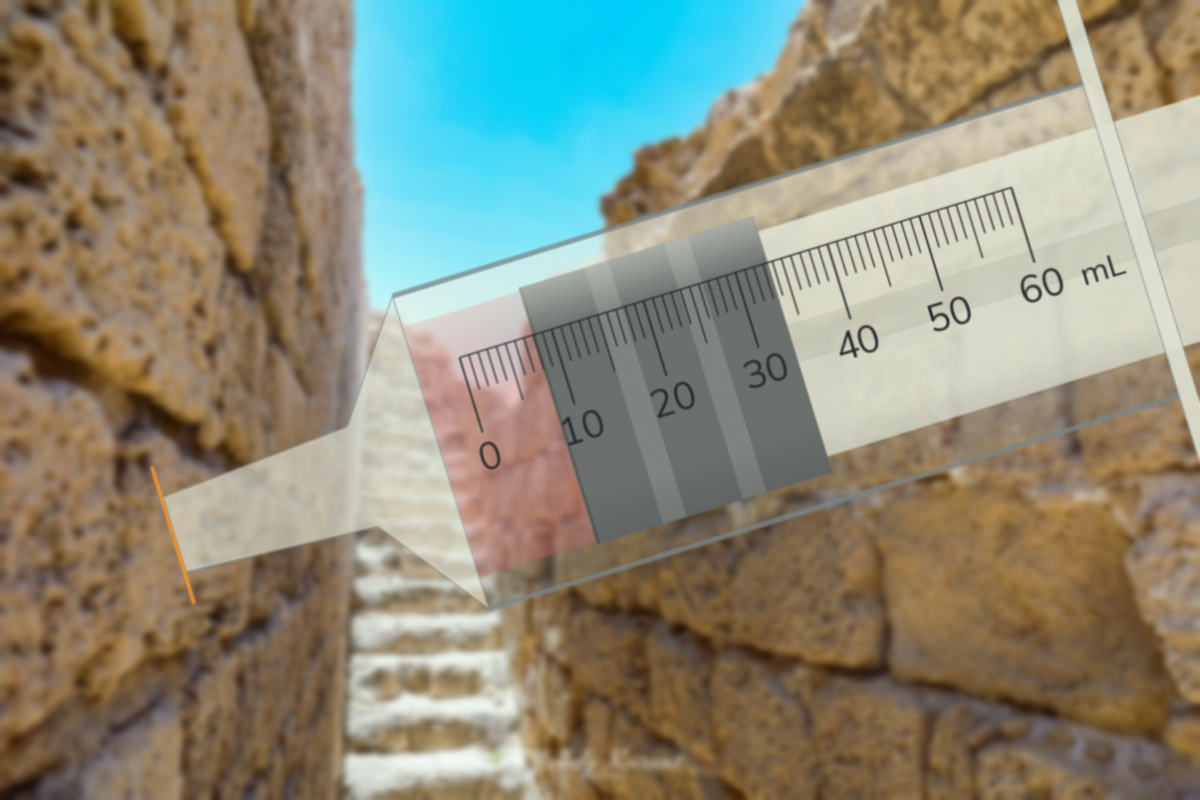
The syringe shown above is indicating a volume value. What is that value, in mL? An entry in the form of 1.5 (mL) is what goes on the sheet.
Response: 8 (mL)
